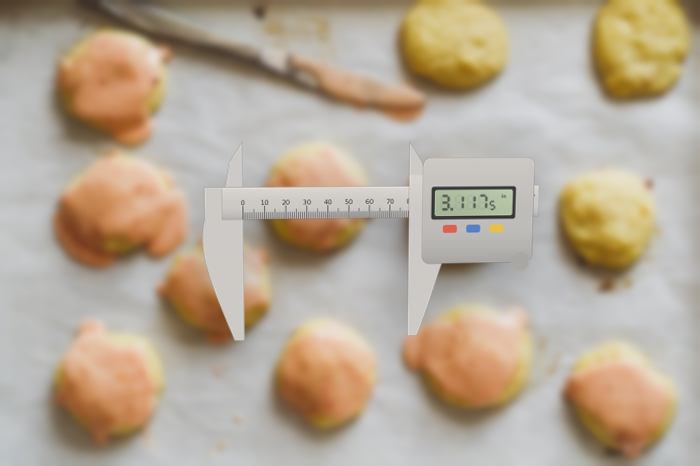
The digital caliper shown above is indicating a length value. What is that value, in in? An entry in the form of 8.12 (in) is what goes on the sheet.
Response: 3.1175 (in)
